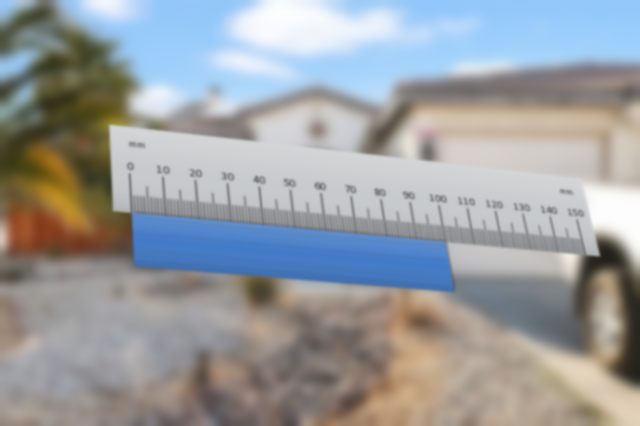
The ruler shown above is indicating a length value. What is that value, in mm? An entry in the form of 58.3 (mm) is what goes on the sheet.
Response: 100 (mm)
